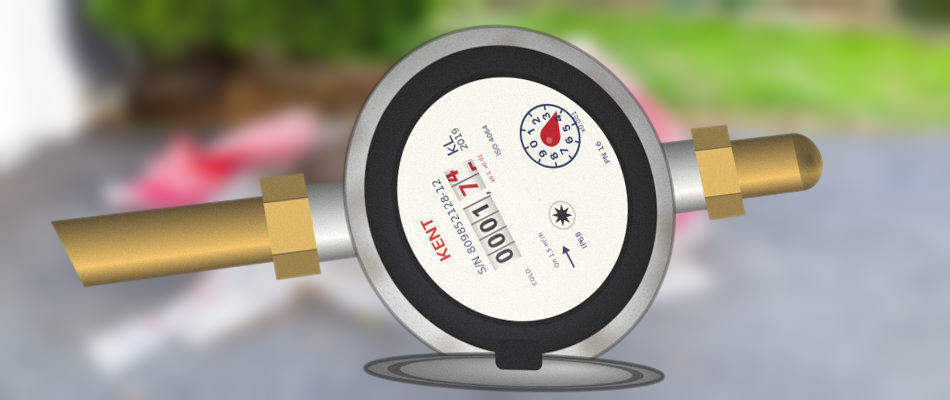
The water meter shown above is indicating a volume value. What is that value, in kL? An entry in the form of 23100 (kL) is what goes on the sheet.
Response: 1.743 (kL)
